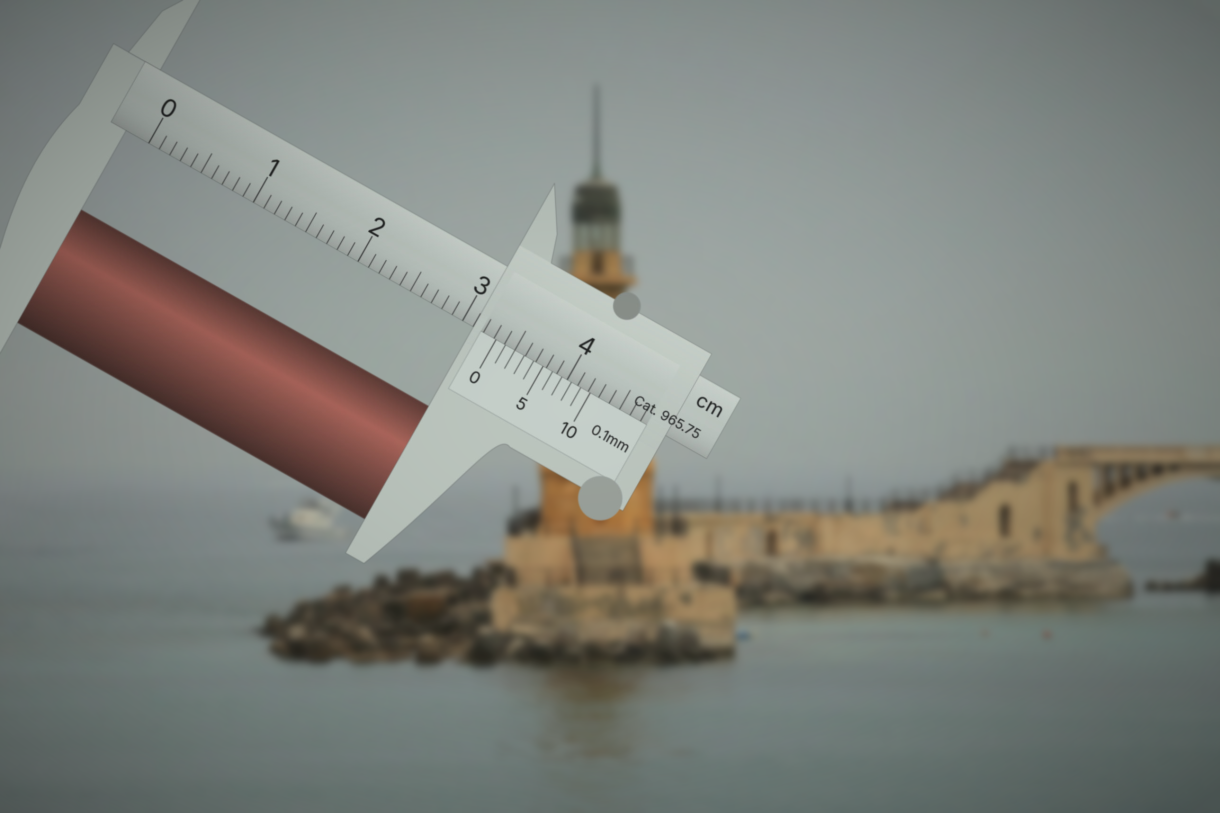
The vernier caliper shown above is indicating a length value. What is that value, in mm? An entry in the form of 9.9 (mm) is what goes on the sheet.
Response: 33.2 (mm)
